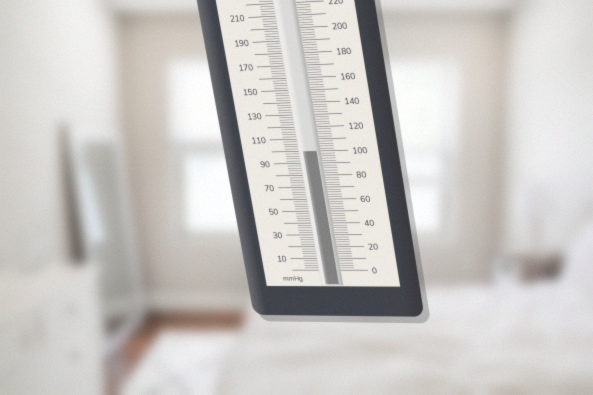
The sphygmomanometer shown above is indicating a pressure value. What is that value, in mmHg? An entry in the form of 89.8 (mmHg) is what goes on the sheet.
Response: 100 (mmHg)
